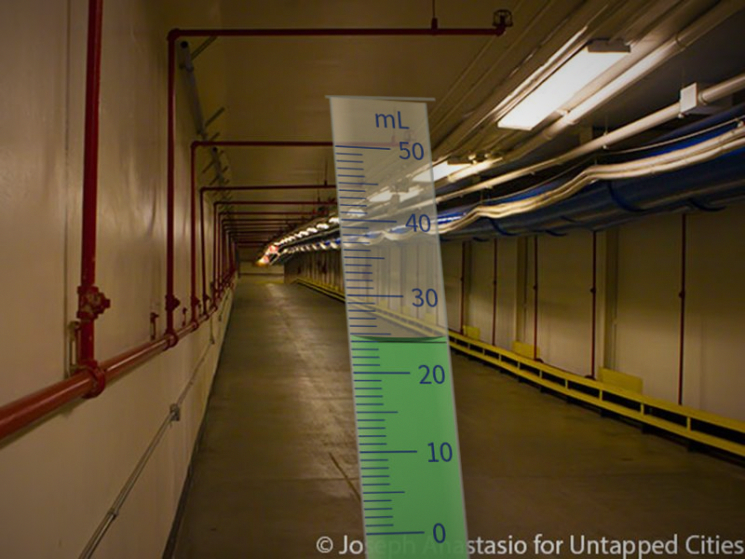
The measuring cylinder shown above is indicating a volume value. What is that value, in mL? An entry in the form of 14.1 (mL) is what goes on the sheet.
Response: 24 (mL)
